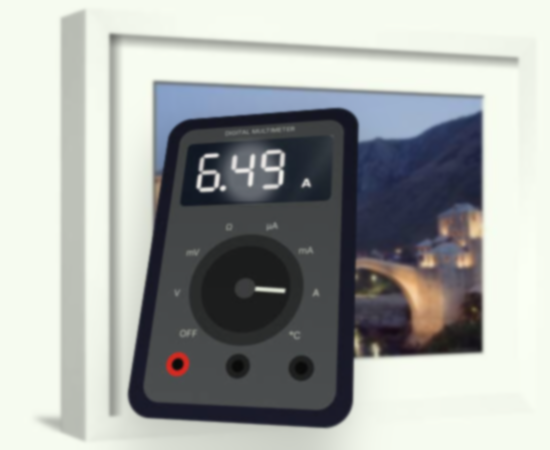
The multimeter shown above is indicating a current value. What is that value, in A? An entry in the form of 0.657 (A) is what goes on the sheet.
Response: 6.49 (A)
